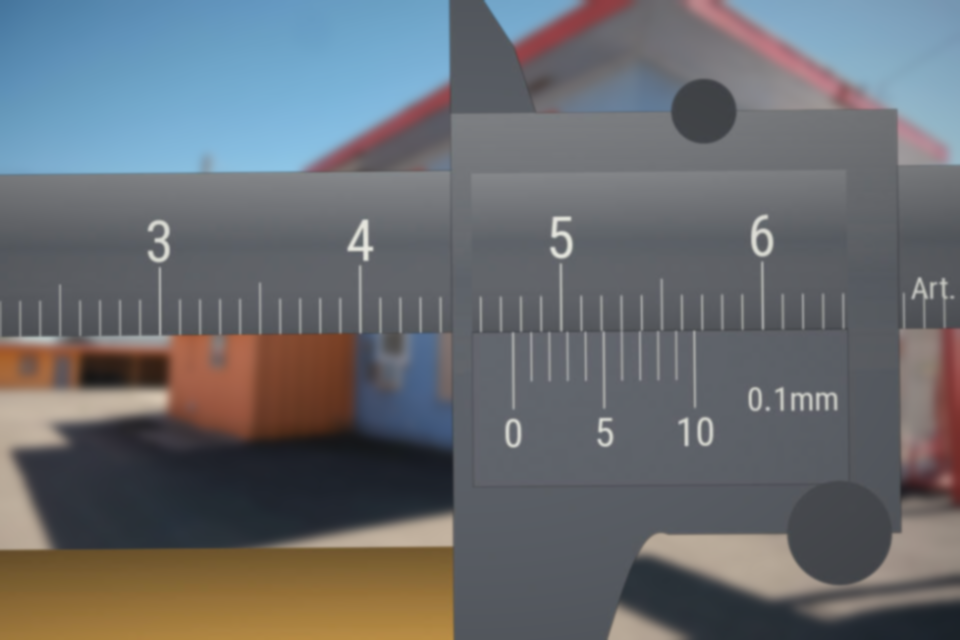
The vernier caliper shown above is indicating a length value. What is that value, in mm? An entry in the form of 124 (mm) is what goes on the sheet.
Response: 47.6 (mm)
